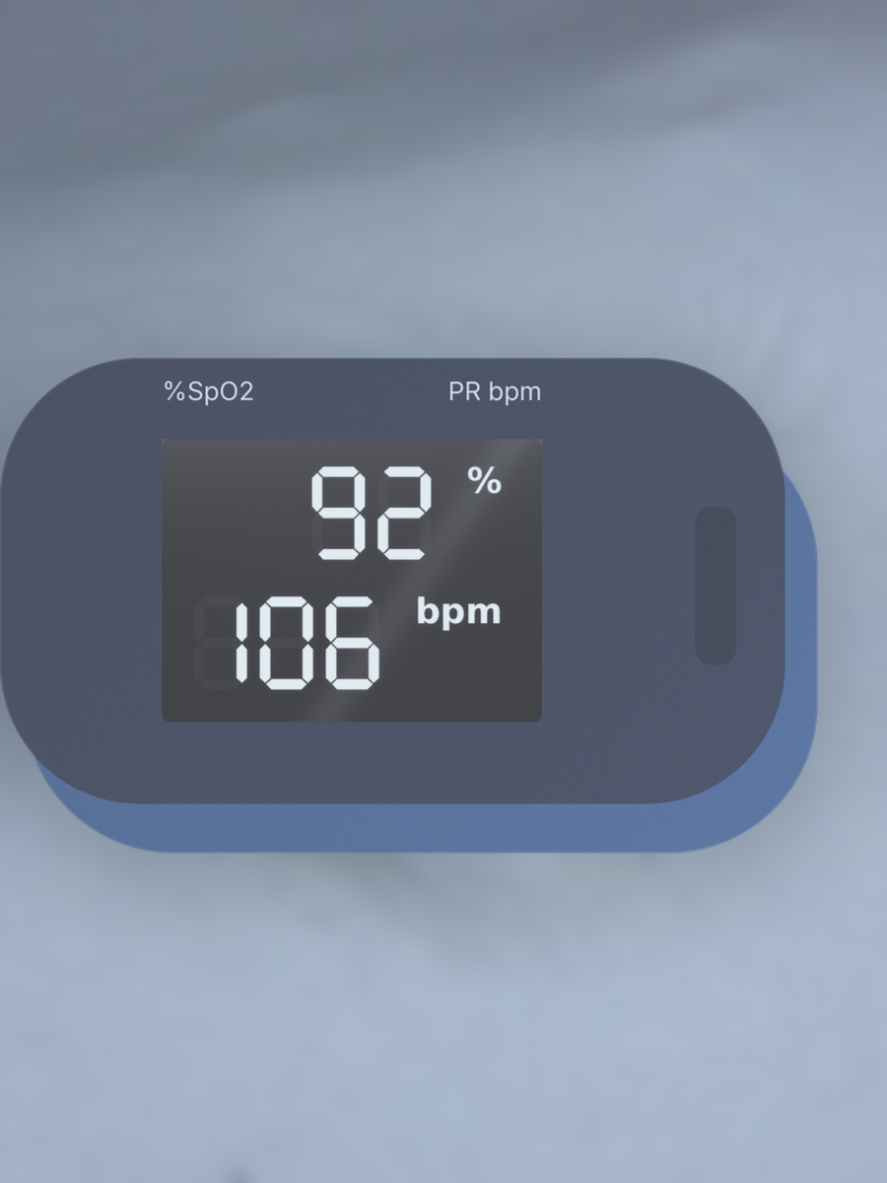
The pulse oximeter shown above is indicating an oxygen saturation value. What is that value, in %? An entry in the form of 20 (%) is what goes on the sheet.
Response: 92 (%)
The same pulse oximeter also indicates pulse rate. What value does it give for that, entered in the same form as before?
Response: 106 (bpm)
